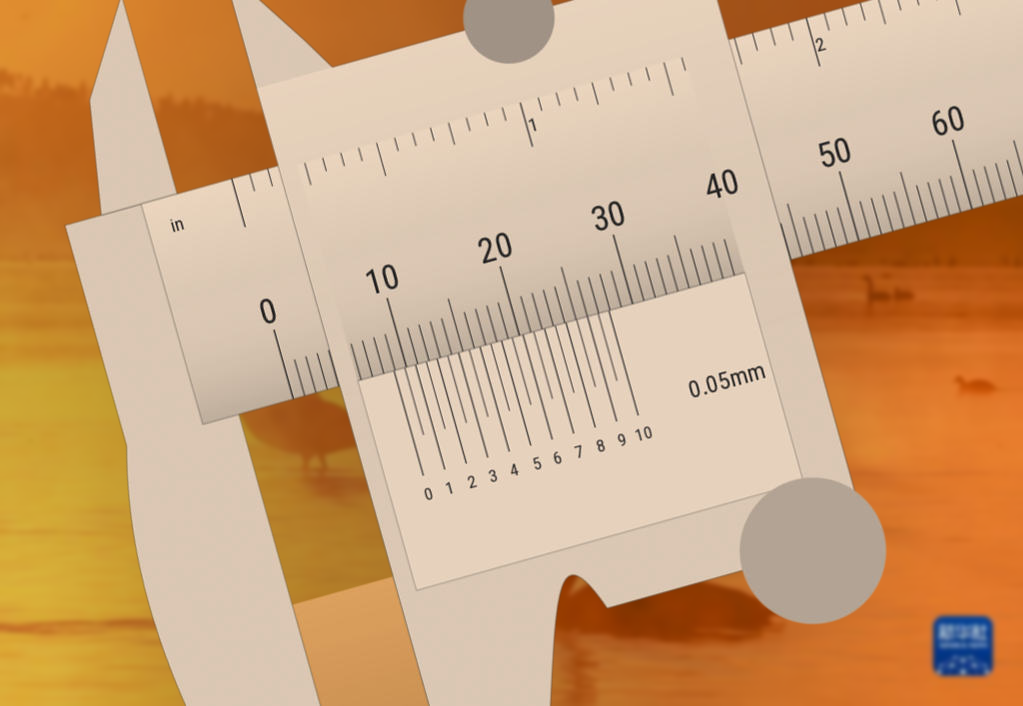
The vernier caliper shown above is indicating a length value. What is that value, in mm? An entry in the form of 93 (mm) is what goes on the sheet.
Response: 8.9 (mm)
